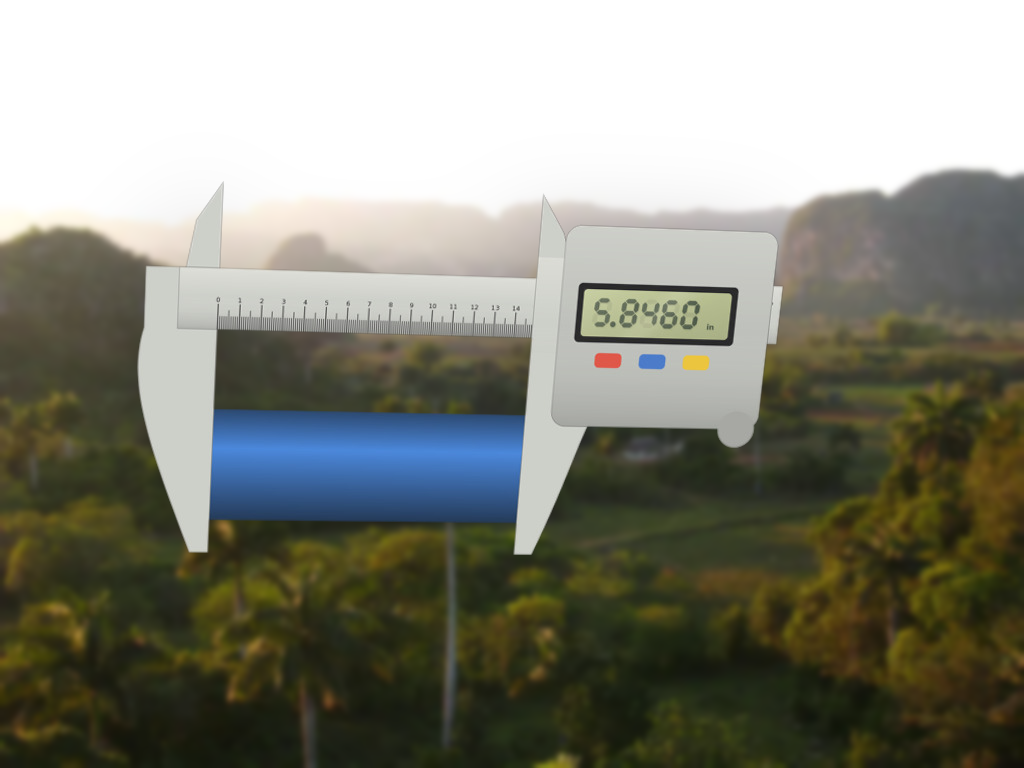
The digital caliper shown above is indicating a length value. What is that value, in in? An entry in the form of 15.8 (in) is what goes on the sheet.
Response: 5.8460 (in)
